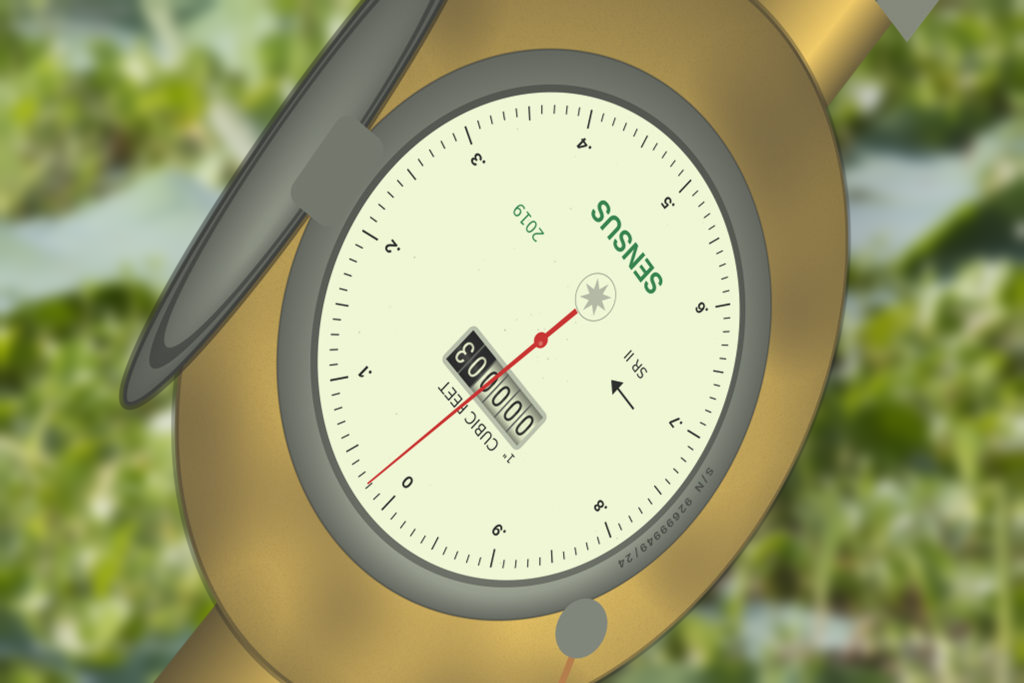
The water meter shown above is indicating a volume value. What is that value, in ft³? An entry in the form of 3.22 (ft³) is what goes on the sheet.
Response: 3.02 (ft³)
